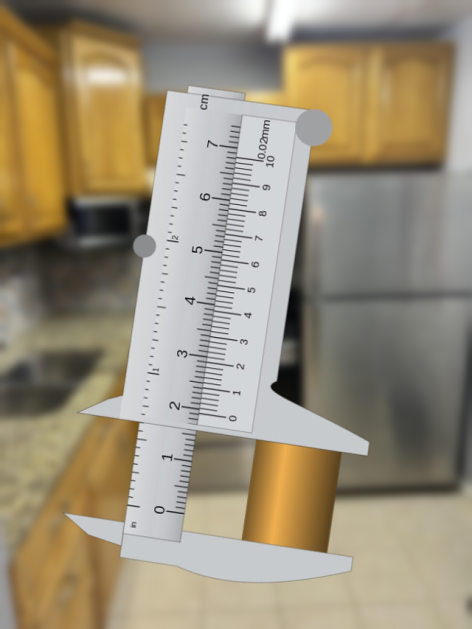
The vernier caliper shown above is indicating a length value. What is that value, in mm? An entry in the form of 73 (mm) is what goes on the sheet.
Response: 19.2 (mm)
